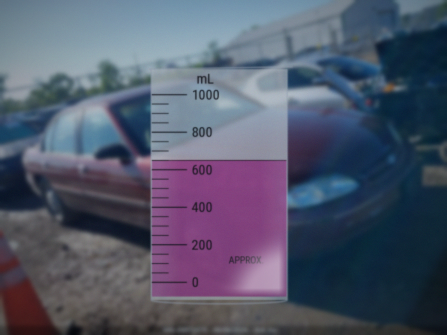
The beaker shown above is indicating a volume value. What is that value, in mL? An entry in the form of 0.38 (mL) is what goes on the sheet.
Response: 650 (mL)
